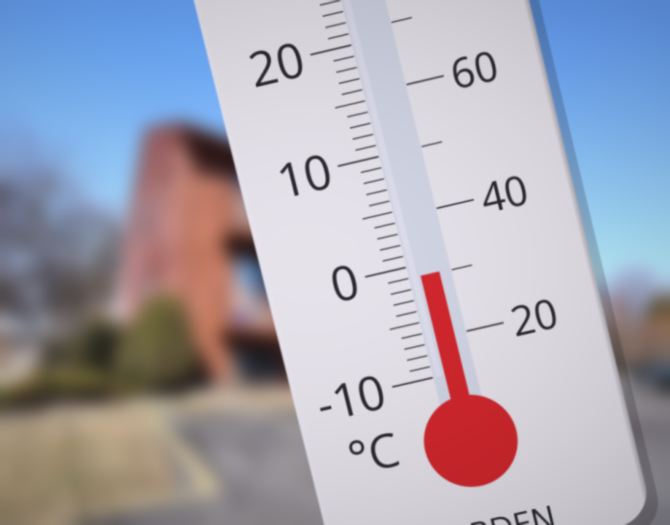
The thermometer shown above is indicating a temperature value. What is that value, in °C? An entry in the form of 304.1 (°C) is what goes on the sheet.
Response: -1 (°C)
